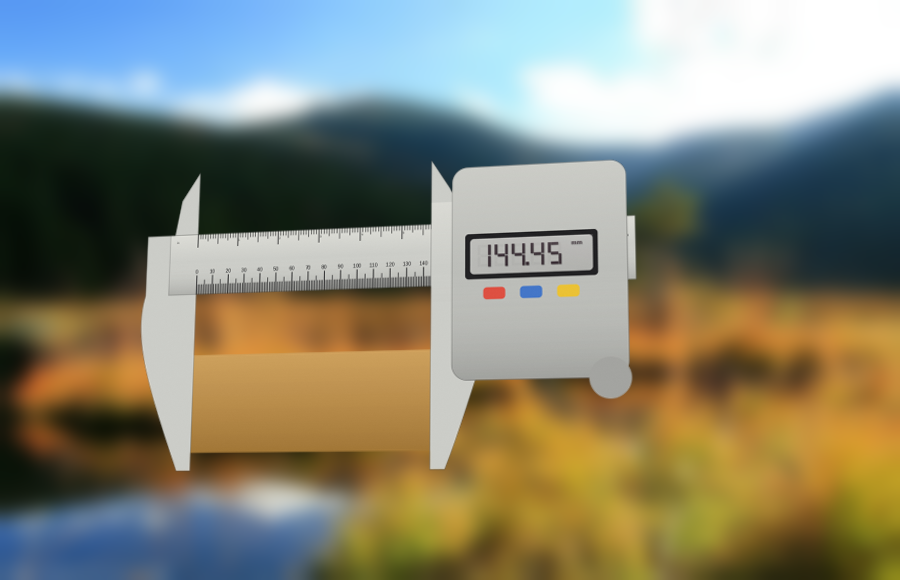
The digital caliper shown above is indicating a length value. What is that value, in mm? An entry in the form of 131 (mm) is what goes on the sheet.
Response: 144.45 (mm)
